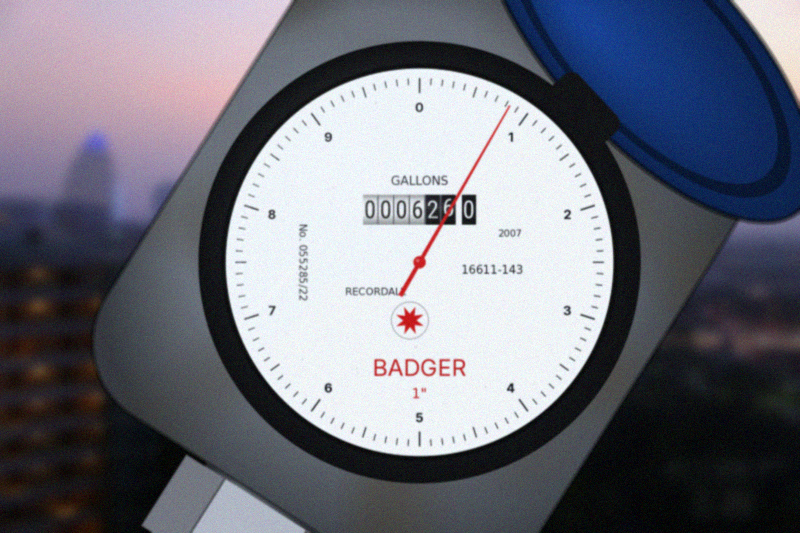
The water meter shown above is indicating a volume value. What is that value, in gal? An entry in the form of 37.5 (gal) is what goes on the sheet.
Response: 6260.8 (gal)
